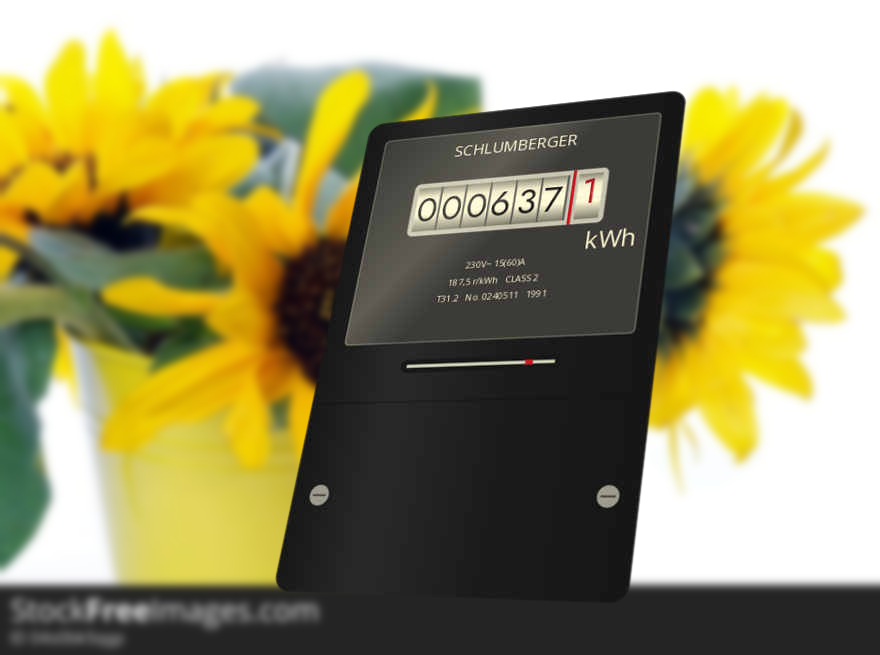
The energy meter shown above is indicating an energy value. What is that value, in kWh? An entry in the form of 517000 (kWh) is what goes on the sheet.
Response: 637.1 (kWh)
